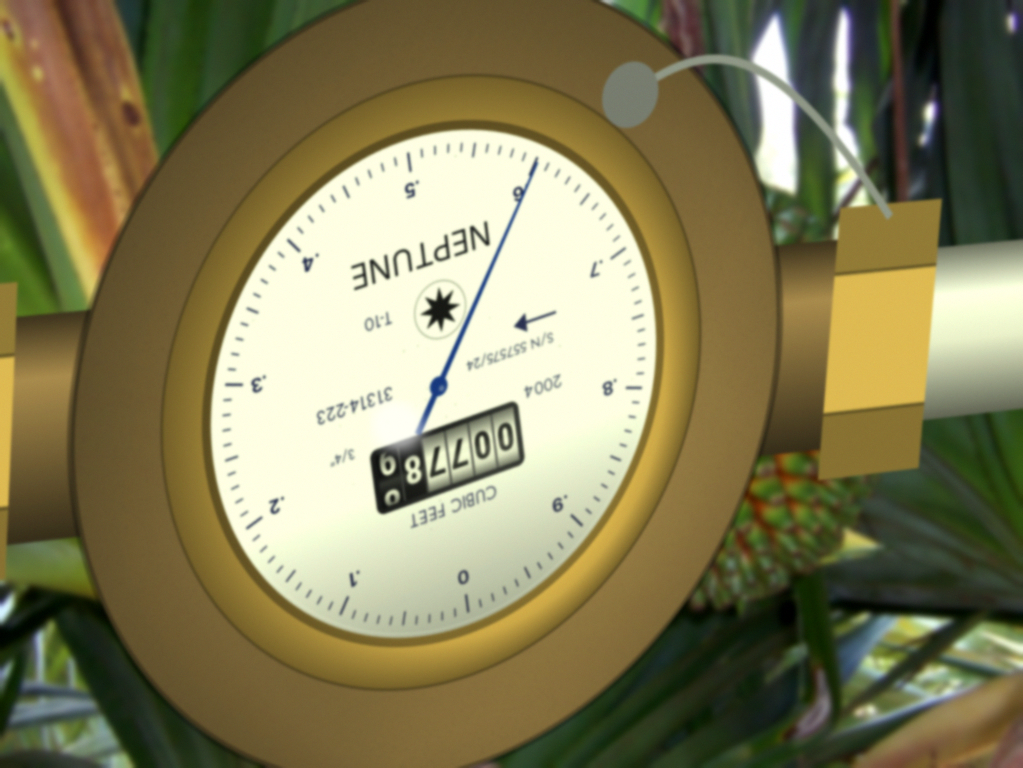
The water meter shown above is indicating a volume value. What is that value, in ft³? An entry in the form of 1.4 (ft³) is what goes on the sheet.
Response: 7788.60 (ft³)
